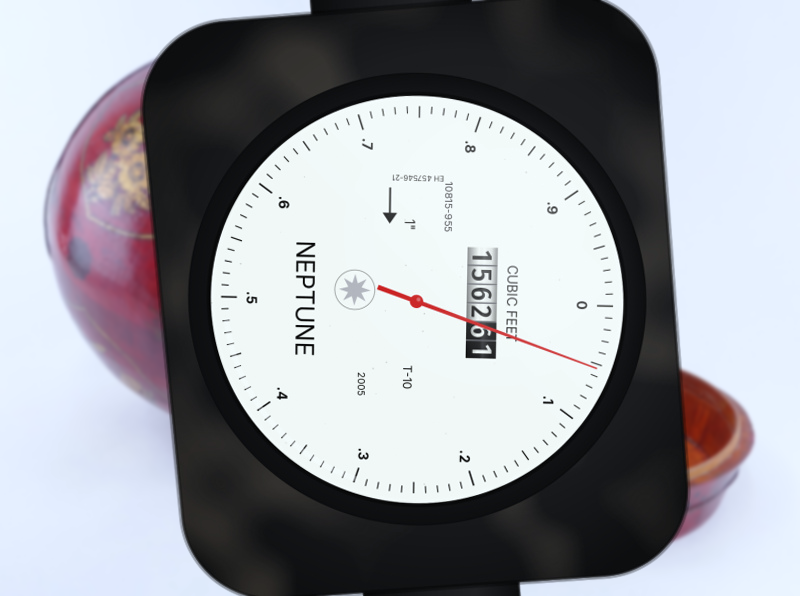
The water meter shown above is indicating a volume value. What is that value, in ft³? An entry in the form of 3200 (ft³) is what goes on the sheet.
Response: 156261.05 (ft³)
